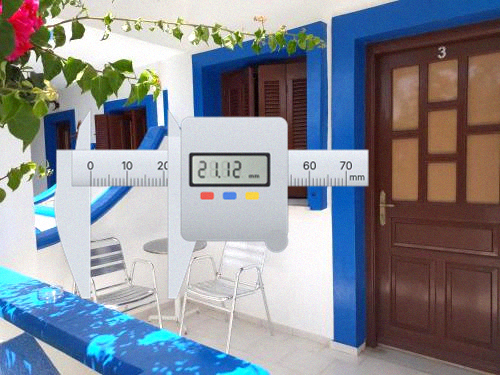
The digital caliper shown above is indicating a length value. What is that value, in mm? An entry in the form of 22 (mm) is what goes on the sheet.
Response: 21.12 (mm)
